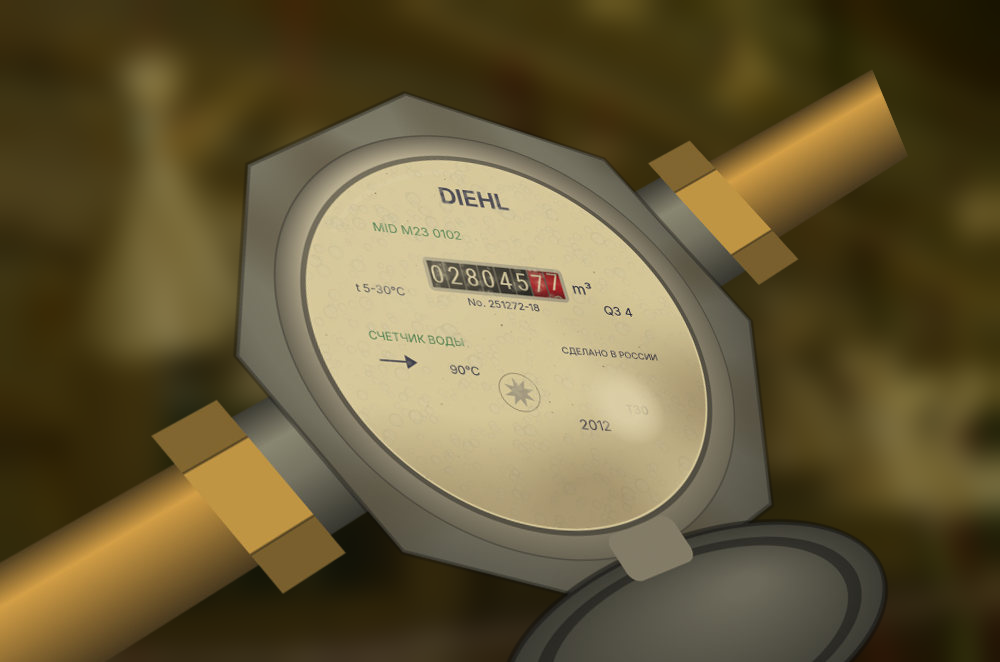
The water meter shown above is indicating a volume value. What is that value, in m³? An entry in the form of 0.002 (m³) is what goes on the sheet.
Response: 28045.77 (m³)
